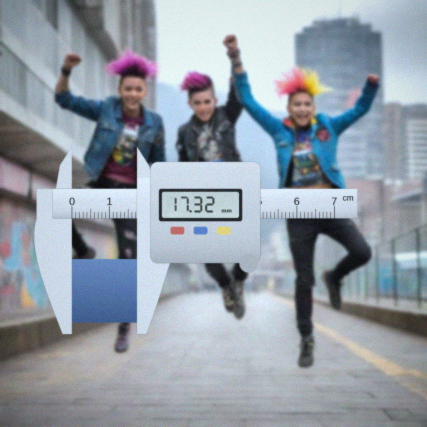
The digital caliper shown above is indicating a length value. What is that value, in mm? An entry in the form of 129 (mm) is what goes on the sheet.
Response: 17.32 (mm)
